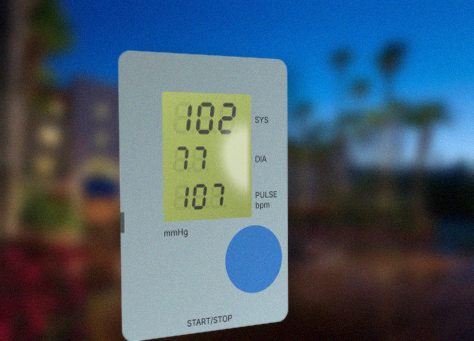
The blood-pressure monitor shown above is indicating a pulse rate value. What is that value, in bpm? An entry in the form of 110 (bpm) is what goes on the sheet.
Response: 107 (bpm)
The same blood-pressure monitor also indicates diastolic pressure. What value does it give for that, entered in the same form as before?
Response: 77 (mmHg)
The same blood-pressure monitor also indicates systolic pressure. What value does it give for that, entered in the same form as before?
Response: 102 (mmHg)
